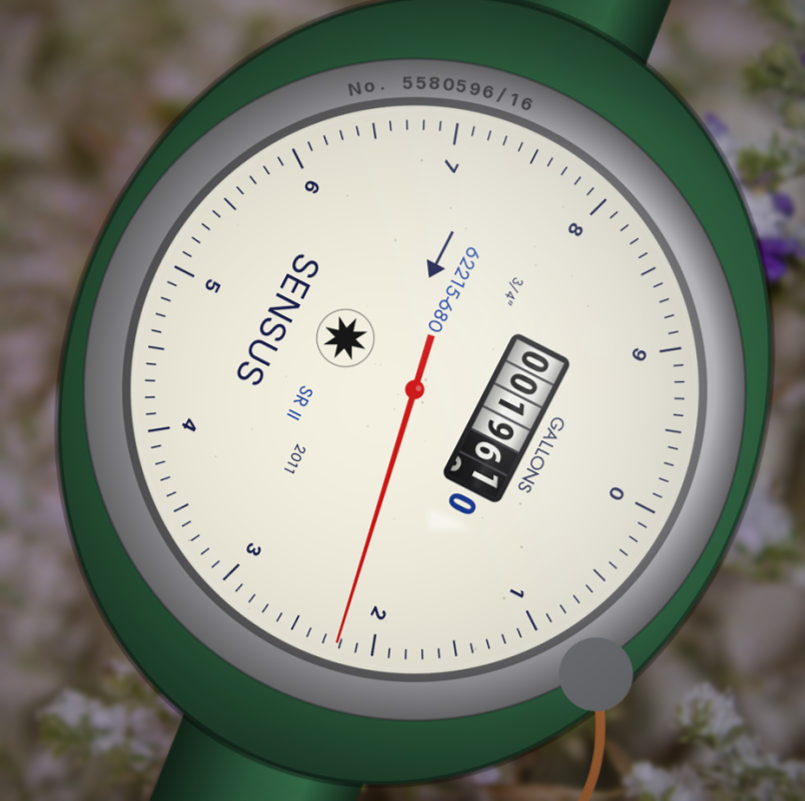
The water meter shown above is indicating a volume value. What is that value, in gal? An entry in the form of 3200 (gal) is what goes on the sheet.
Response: 19612.2 (gal)
